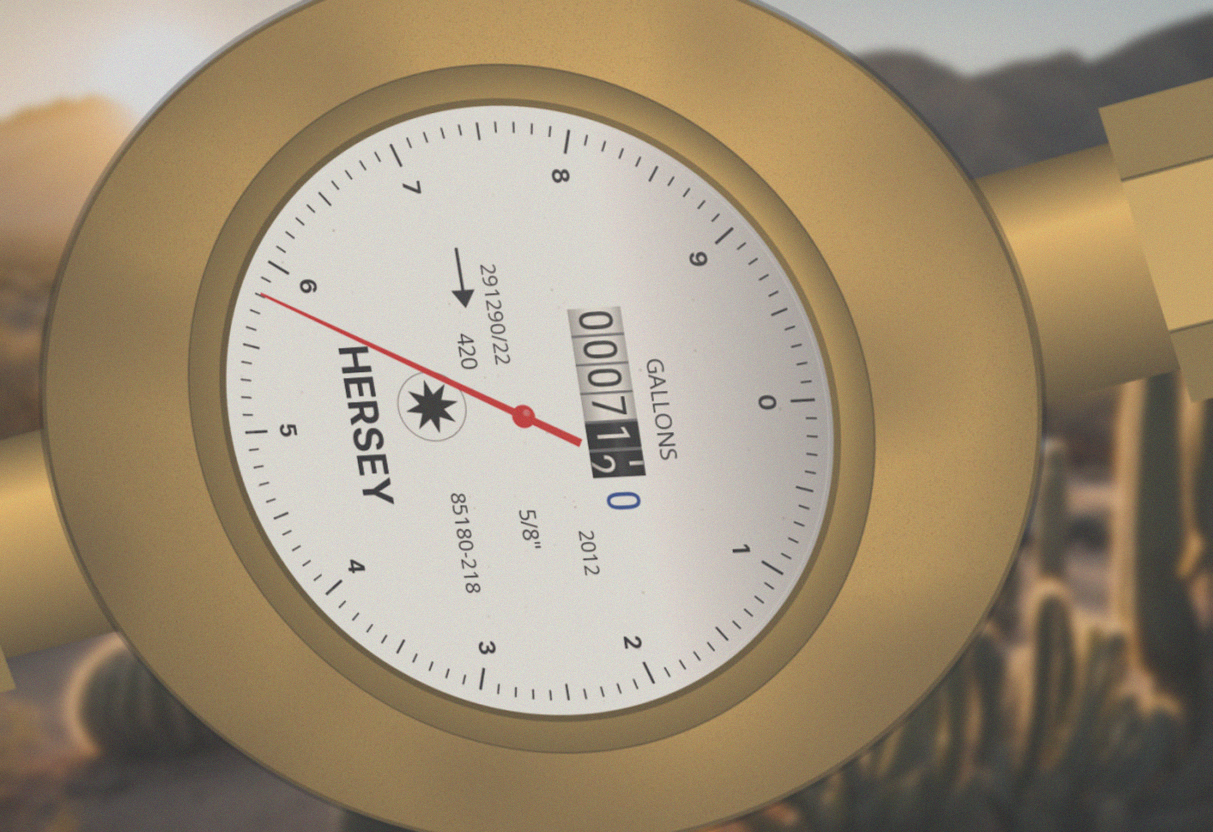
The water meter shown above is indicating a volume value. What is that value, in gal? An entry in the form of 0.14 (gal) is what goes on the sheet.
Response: 7115.8 (gal)
